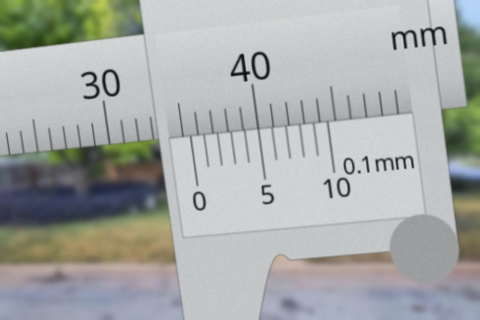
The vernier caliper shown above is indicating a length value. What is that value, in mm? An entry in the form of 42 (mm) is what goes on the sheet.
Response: 35.5 (mm)
